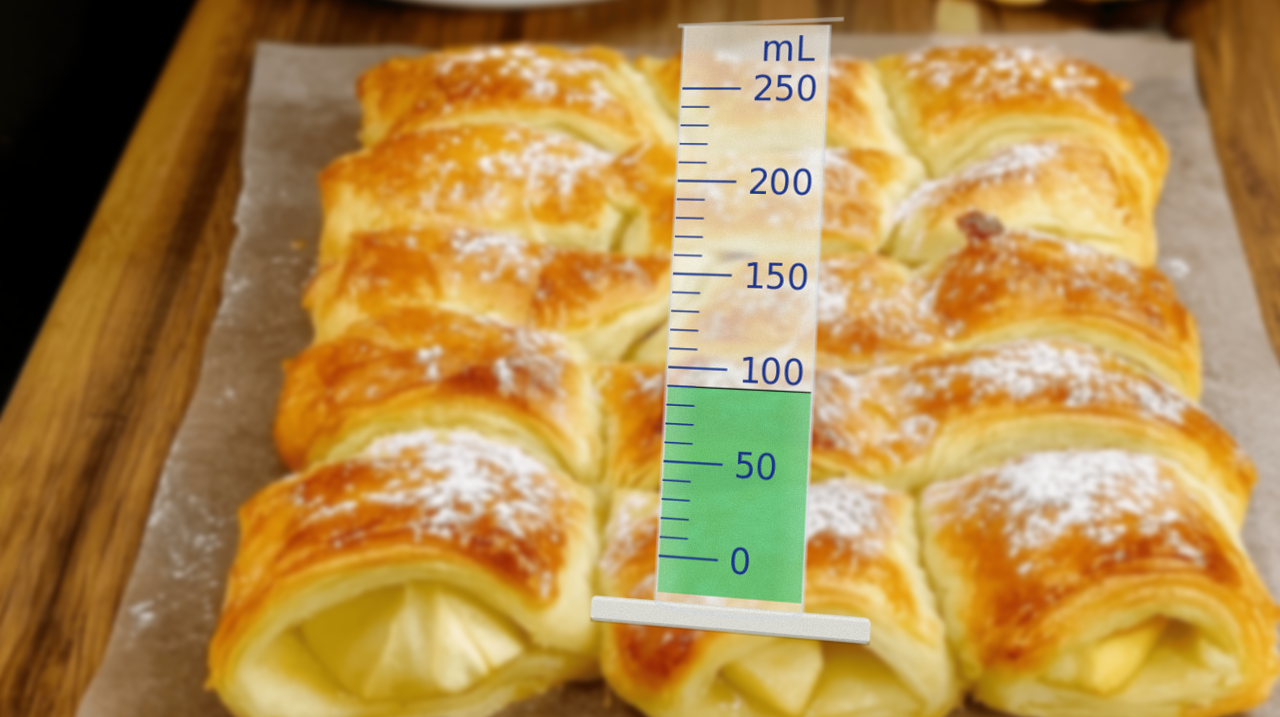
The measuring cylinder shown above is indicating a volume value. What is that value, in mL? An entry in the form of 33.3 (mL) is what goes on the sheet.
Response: 90 (mL)
